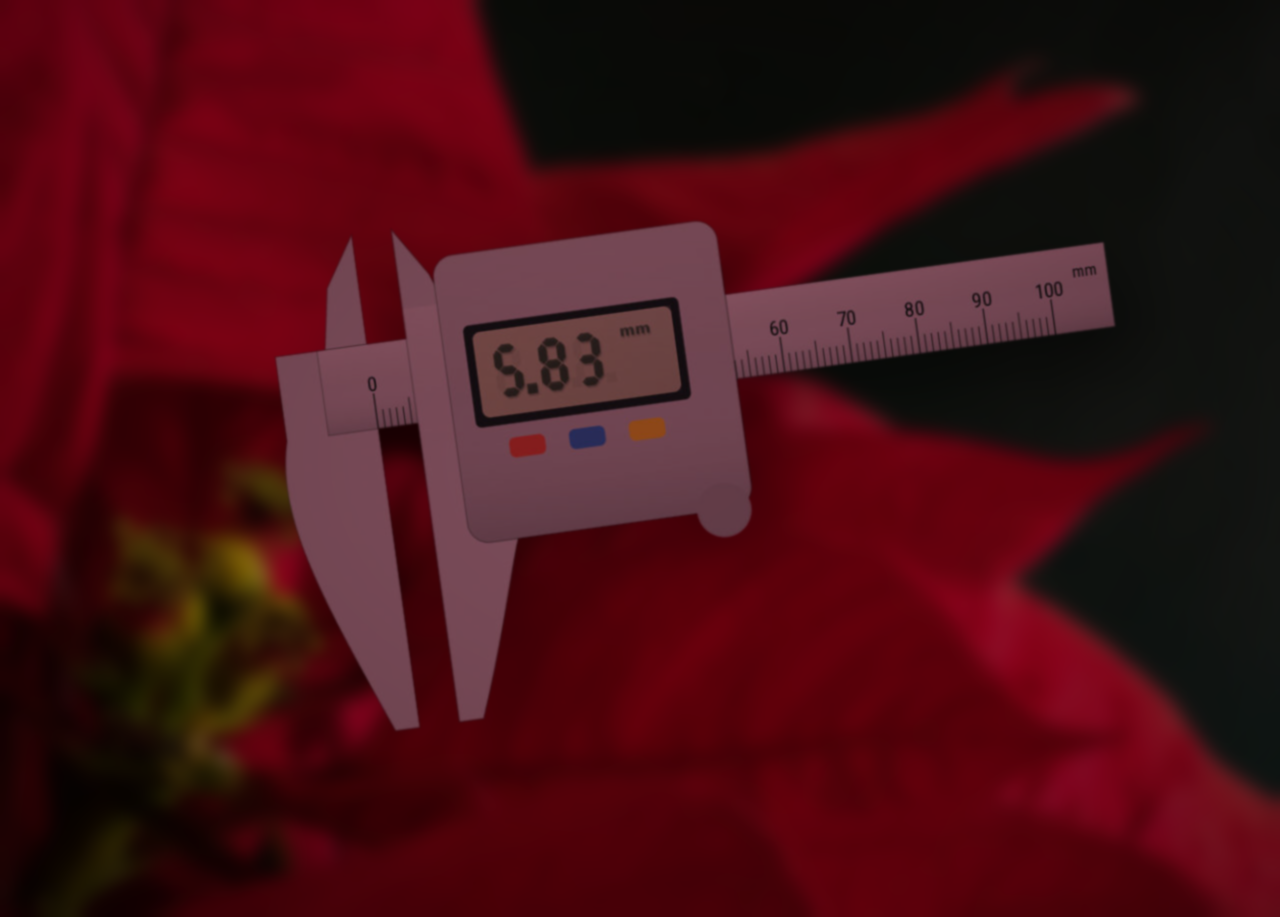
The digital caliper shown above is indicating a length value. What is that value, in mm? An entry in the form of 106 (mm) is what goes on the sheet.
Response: 5.83 (mm)
